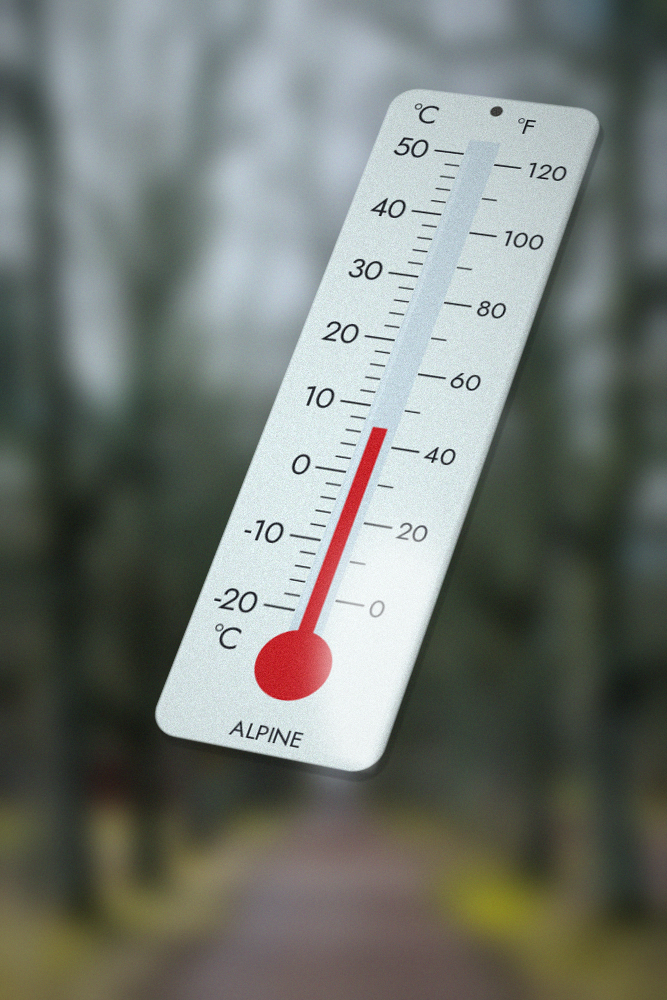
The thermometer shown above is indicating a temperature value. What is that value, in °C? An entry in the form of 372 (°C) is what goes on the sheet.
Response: 7 (°C)
